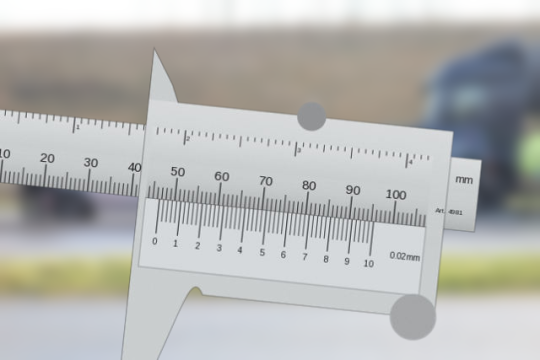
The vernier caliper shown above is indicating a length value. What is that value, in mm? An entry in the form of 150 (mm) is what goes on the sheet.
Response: 46.5 (mm)
